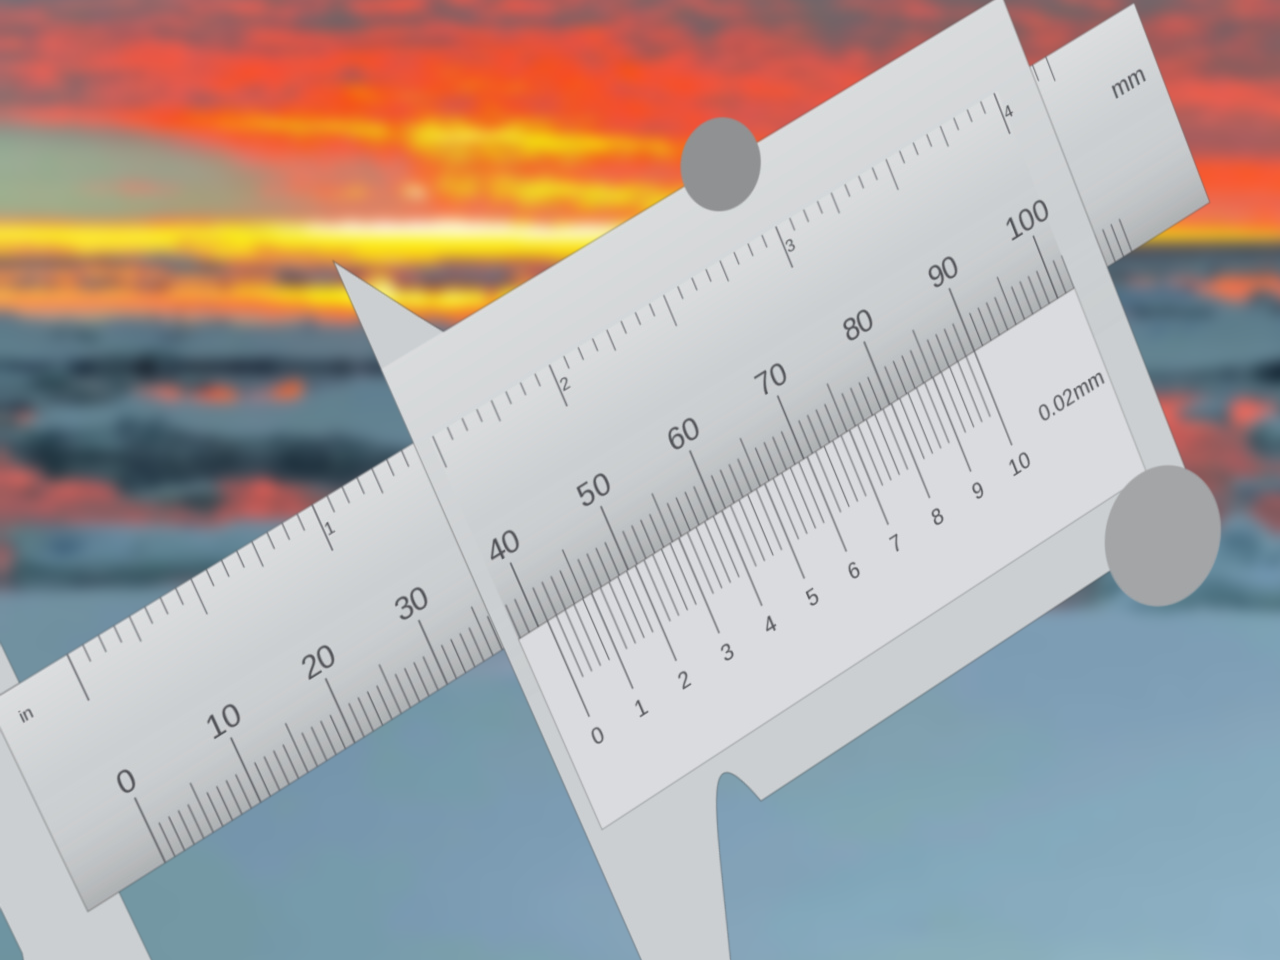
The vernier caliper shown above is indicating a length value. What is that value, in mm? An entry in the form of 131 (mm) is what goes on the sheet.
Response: 41.0 (mm)
